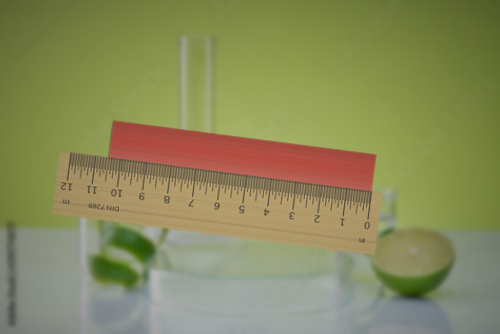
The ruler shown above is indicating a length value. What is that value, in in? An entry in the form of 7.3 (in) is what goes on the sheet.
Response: 10.5 (in)
